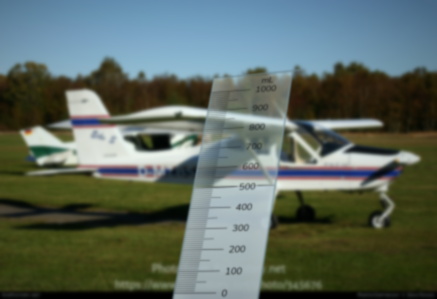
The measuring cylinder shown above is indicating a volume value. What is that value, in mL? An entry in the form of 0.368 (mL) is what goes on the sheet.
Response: 500 (mL)
